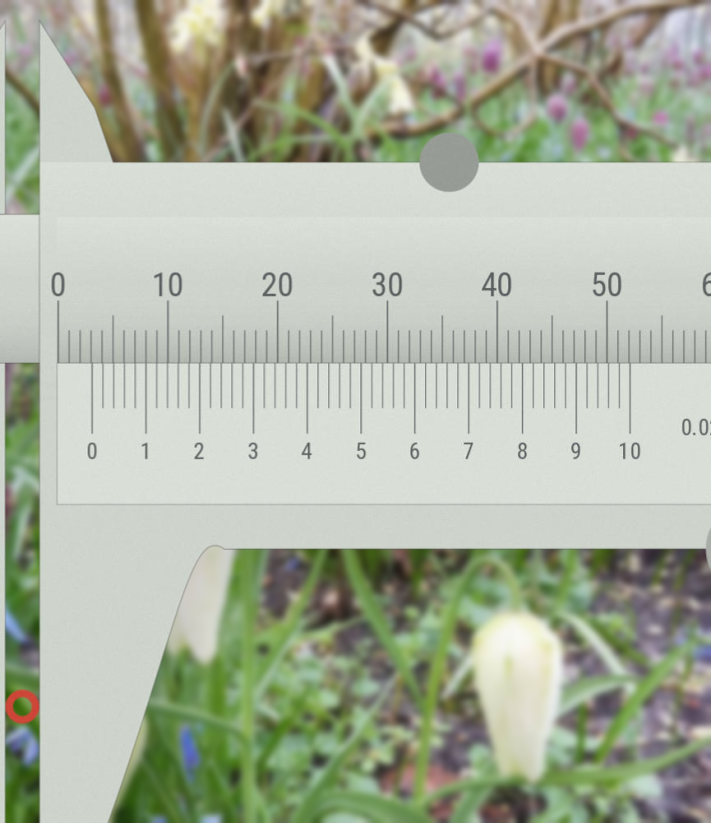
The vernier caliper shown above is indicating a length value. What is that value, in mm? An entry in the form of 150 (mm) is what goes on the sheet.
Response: 3.1 (mm)
